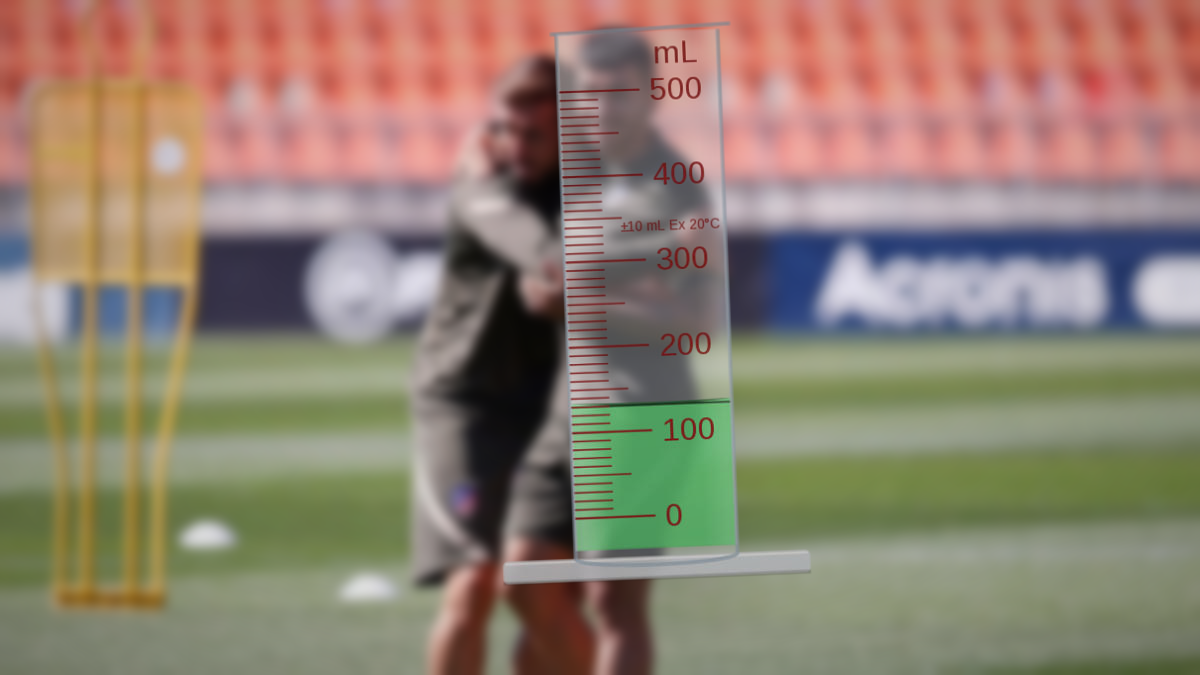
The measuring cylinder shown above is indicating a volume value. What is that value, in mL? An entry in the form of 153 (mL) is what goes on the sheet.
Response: 130 (mL)
